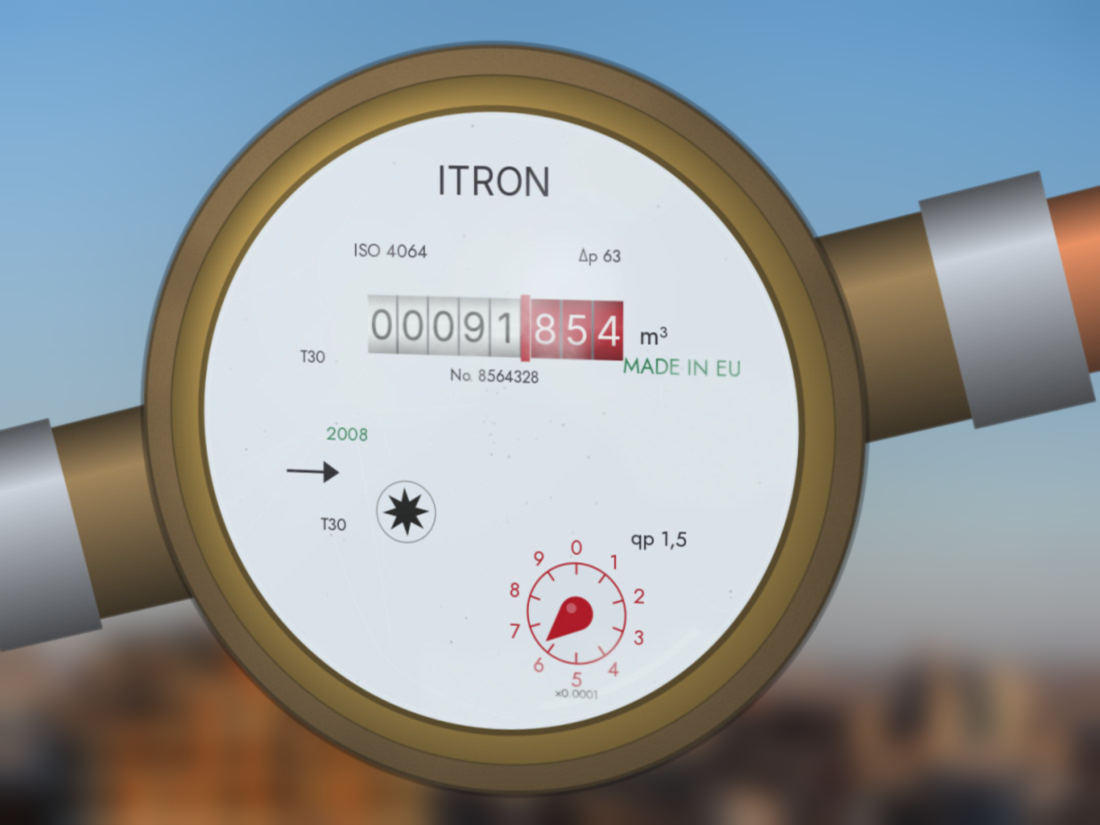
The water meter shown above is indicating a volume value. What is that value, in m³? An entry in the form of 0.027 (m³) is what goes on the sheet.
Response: 91.8546 (m³)
